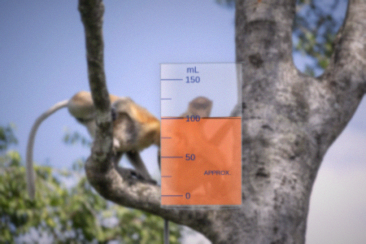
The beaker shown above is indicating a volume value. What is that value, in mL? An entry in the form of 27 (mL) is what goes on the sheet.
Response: 100 (mL)
